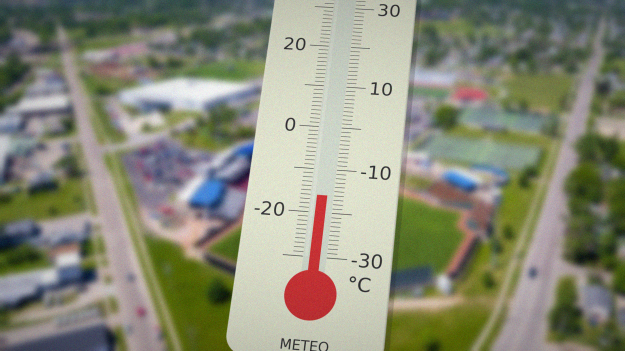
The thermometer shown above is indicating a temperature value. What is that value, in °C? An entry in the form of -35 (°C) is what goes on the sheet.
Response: -16 (°C)
